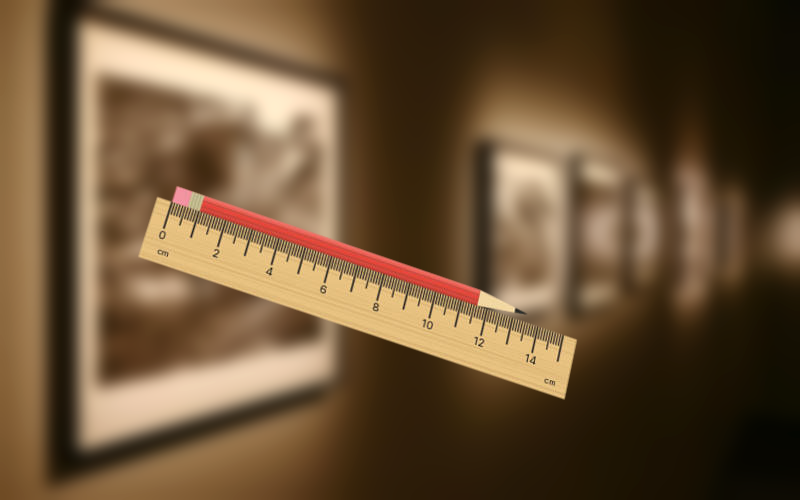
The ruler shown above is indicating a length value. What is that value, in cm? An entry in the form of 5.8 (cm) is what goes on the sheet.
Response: 13.5 (cm)
